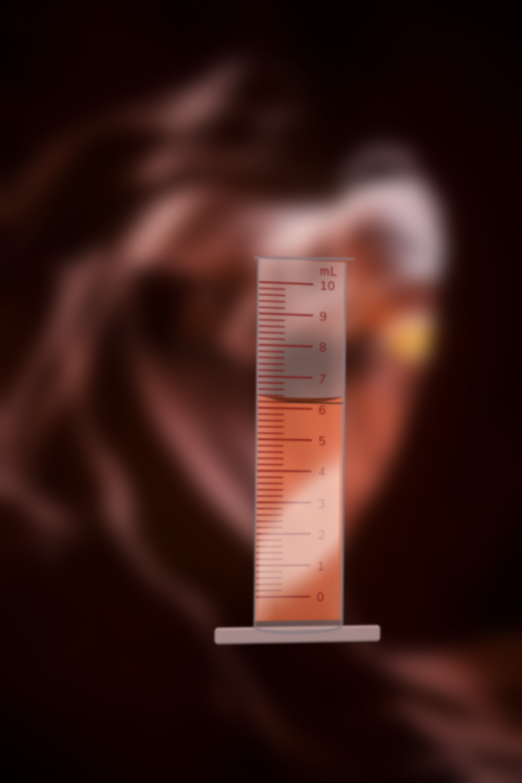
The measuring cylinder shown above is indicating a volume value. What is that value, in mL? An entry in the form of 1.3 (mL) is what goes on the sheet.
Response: 6.2 (mL)
